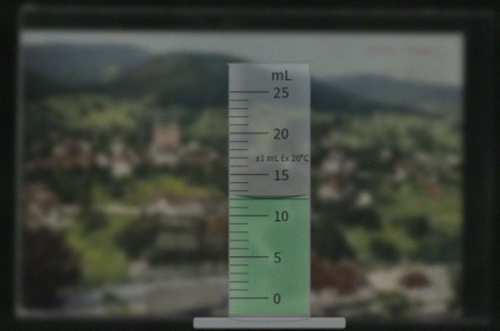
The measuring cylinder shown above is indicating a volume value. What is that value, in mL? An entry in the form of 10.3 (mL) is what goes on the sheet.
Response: 12 (mL)
